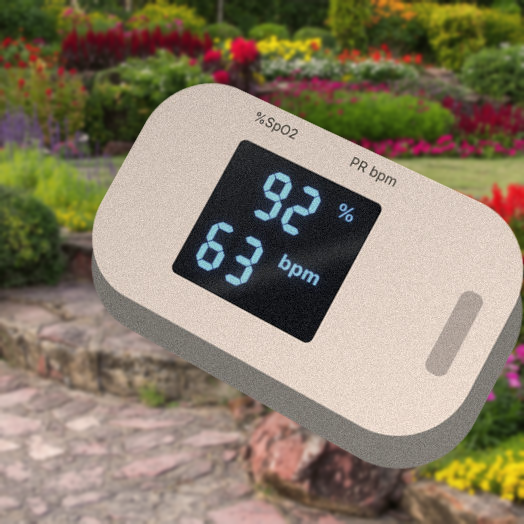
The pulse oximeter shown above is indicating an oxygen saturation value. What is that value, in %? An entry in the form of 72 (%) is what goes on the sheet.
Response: 92 (%)
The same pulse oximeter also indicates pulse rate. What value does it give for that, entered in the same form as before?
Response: 63 (bpm)
